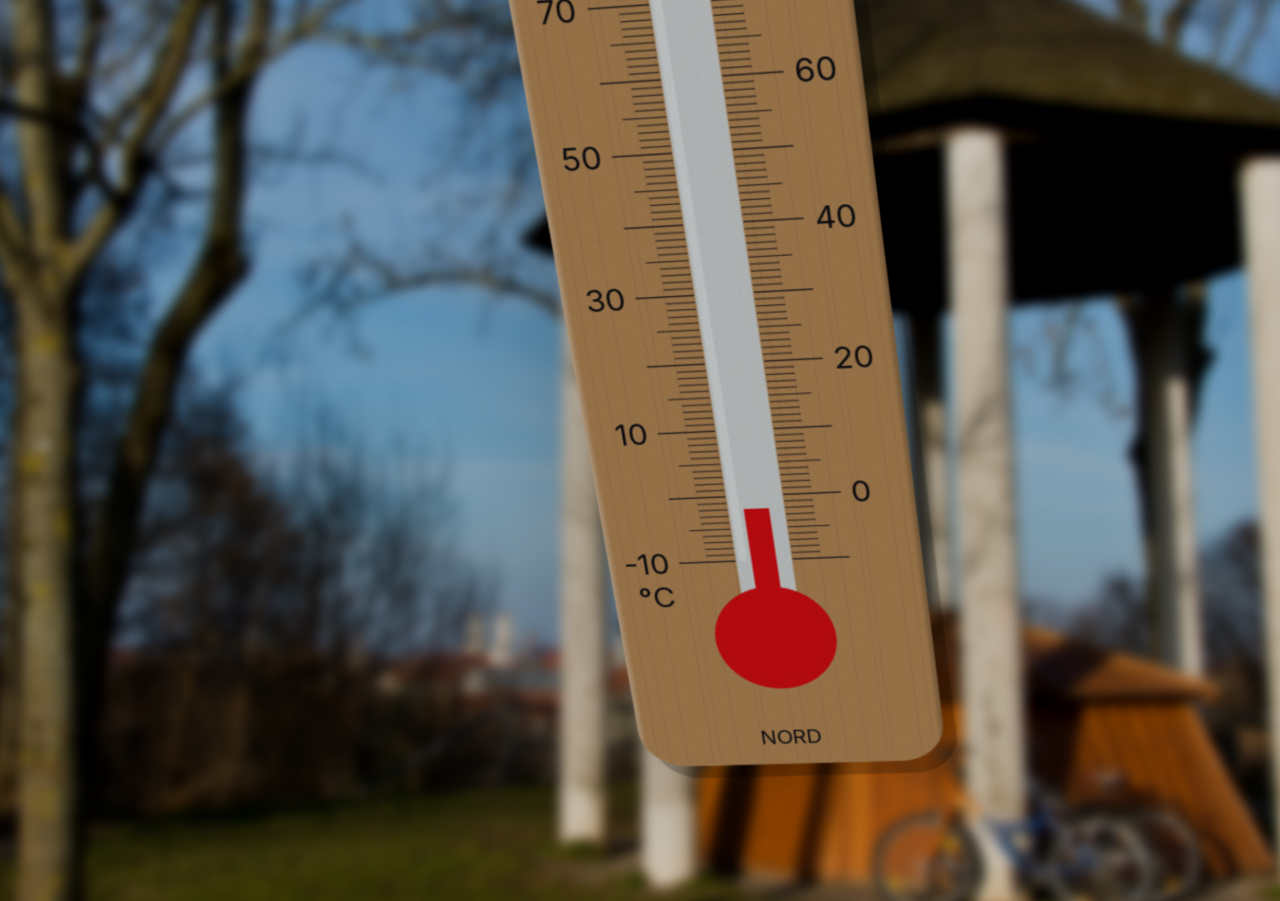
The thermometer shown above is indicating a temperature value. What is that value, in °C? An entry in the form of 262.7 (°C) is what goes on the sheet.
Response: -2 (°C)
